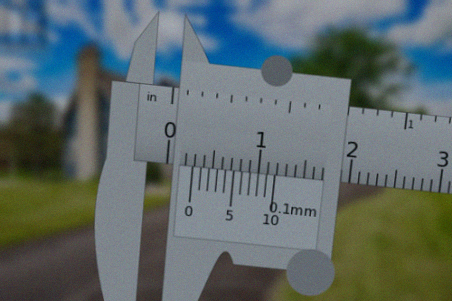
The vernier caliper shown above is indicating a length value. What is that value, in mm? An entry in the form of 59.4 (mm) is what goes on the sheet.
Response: 2.8 (mm)
